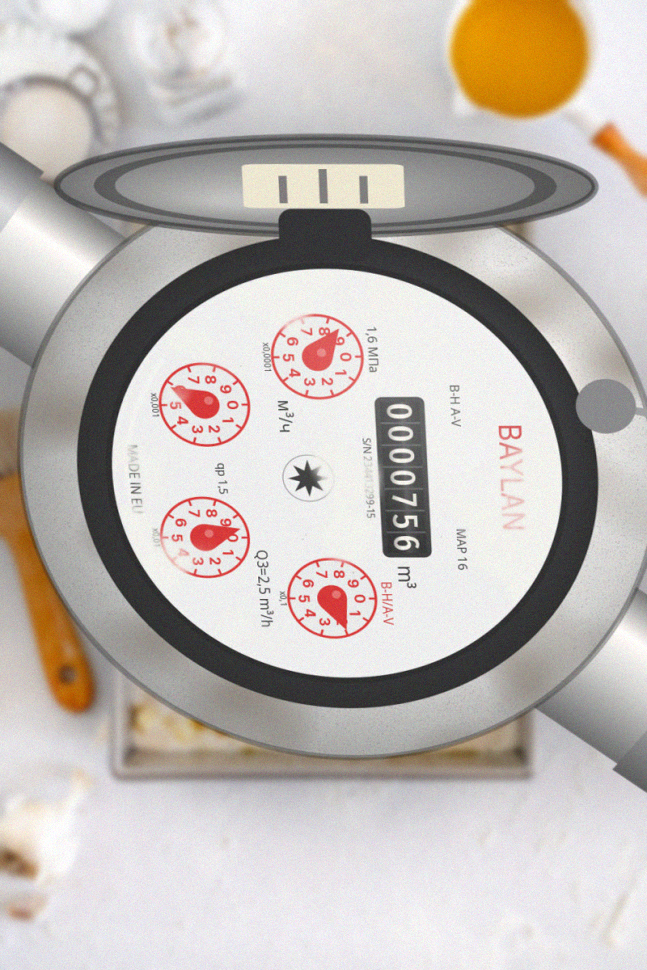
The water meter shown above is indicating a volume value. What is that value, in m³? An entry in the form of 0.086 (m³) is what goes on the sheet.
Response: 756.1958 (m³)
